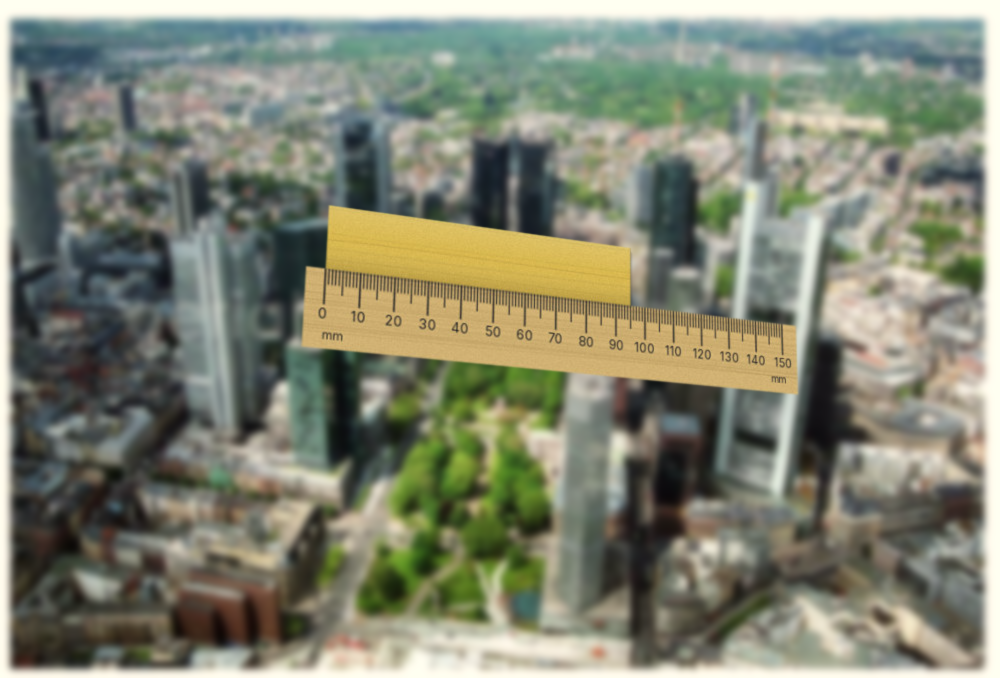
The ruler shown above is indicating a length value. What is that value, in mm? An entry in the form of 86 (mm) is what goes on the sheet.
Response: 95 (mm)
